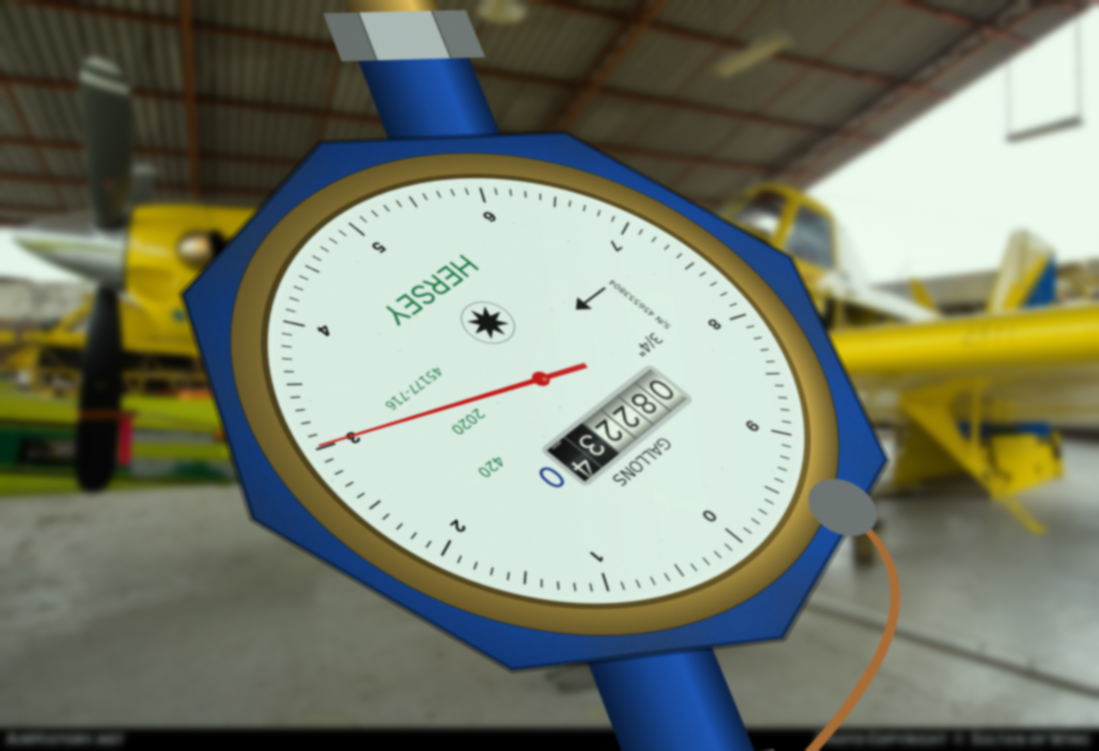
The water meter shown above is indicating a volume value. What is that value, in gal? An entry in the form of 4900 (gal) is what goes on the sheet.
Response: 822343.0 (gal)
